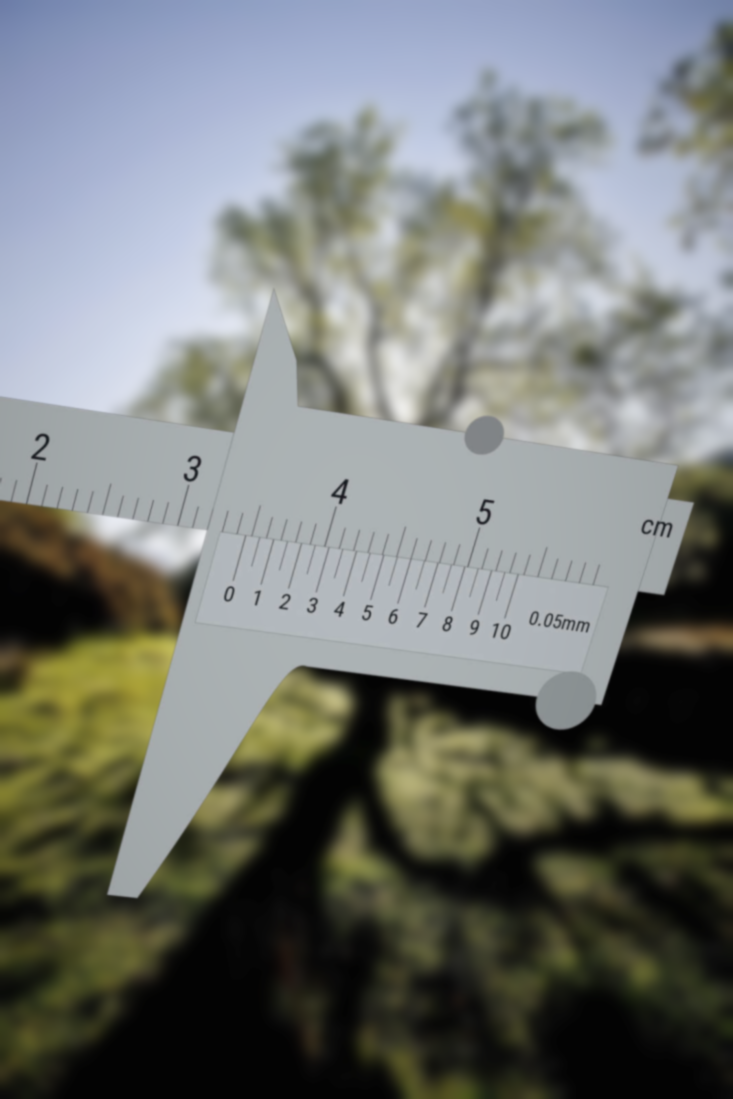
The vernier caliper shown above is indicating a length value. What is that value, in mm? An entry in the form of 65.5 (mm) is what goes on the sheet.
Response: 34.6 (mm)
